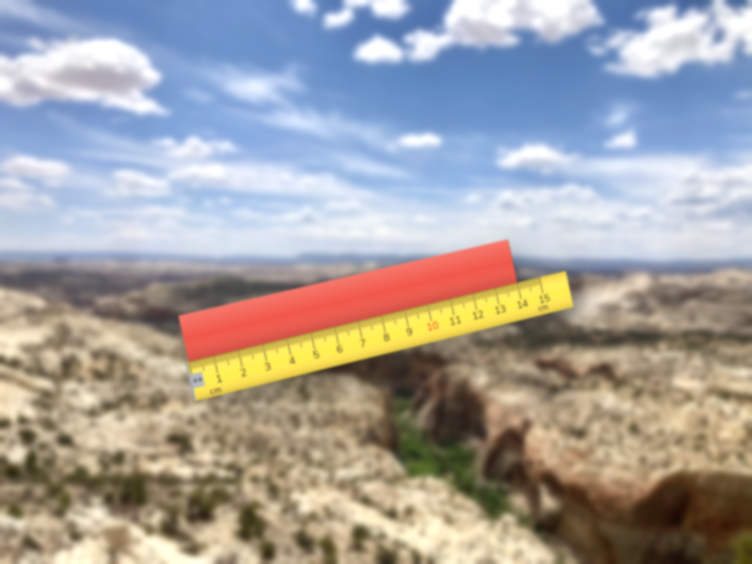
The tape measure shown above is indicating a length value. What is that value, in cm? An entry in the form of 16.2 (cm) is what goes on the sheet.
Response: 14 (cm)
